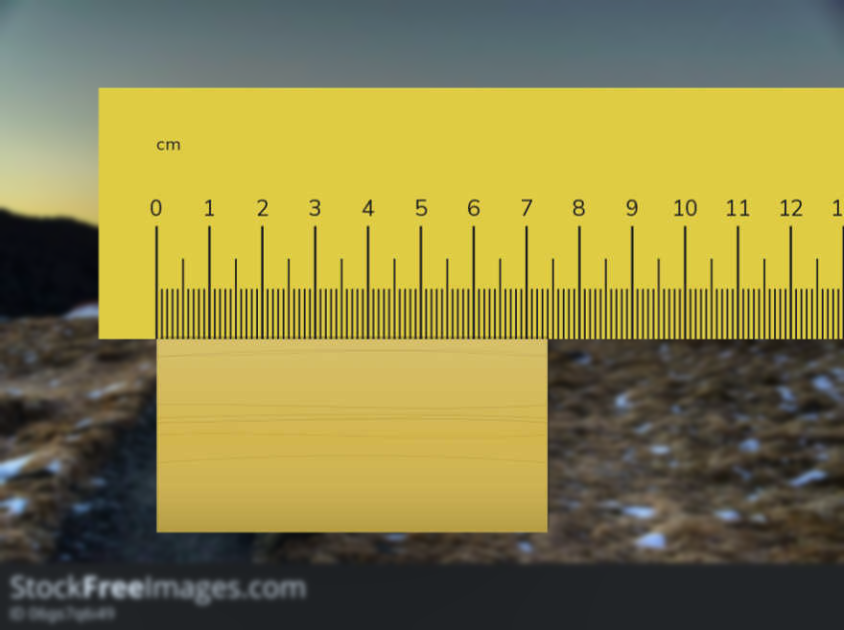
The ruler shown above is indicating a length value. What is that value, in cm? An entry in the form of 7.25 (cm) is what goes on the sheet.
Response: 7.4 (cm)
